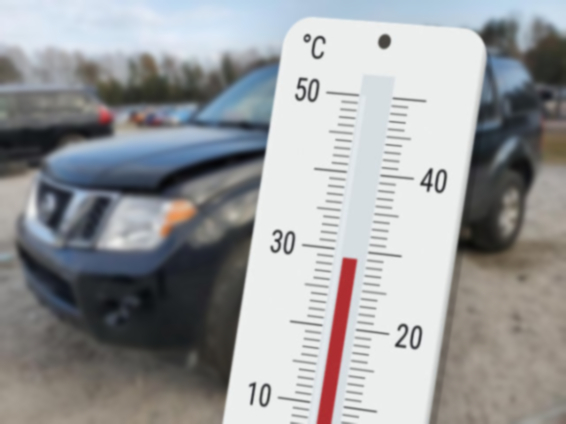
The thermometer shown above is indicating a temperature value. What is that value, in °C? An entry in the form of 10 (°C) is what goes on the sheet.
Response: 29 (°C)
